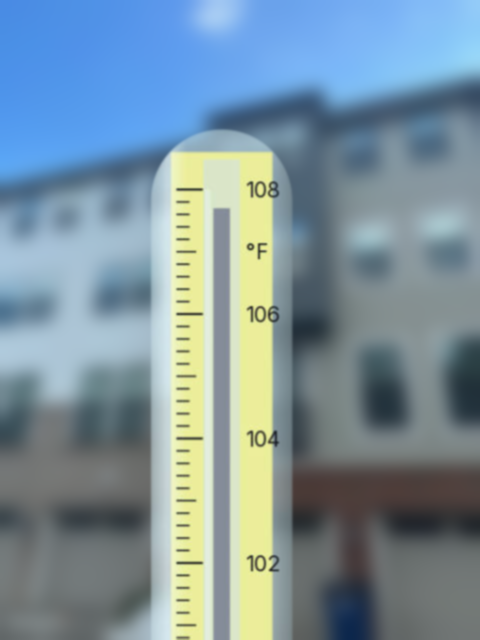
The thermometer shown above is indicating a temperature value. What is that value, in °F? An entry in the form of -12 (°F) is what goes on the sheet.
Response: 107.7 (°F)
